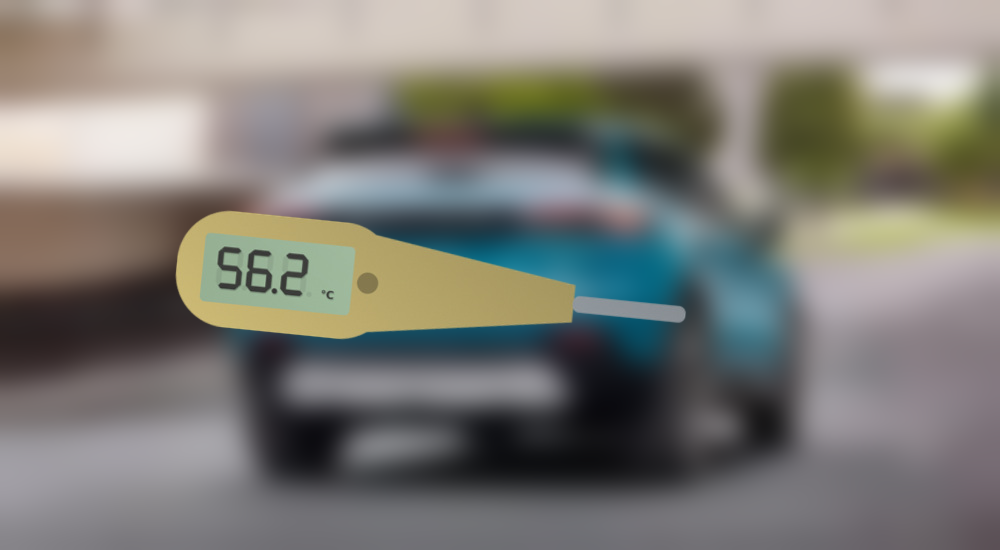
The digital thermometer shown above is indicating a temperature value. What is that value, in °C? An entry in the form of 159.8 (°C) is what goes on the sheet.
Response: 56.2 (°C)
